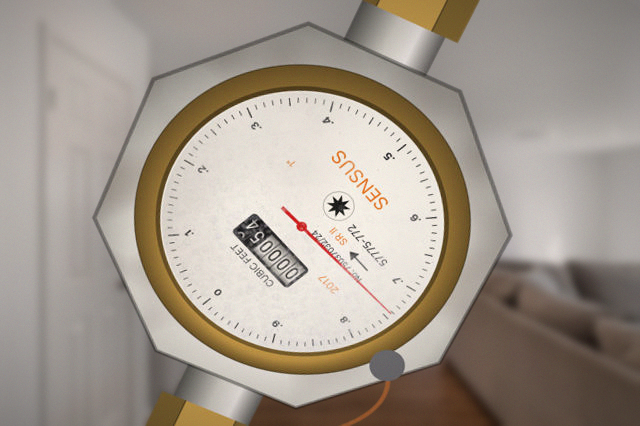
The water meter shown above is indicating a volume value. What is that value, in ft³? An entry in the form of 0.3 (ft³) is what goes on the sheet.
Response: 53.74 (ft³)
